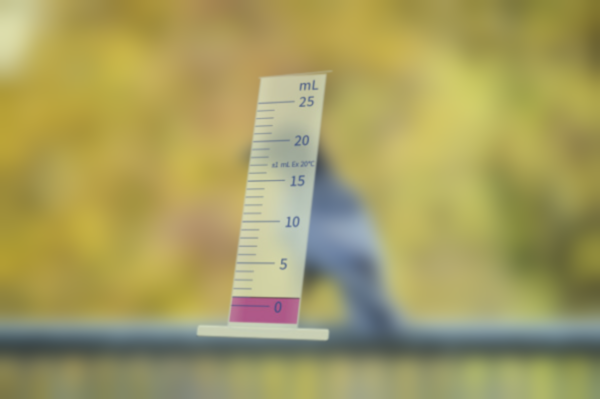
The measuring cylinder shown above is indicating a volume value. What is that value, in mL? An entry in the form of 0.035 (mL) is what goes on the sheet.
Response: 1 (mL)
